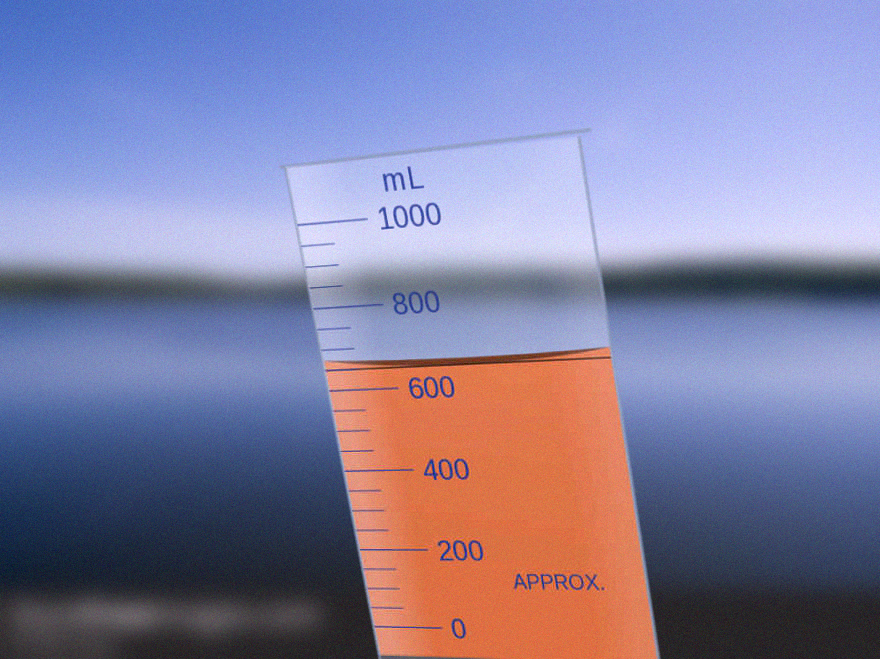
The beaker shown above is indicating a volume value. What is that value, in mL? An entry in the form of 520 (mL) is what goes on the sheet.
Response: 650 (mL)
